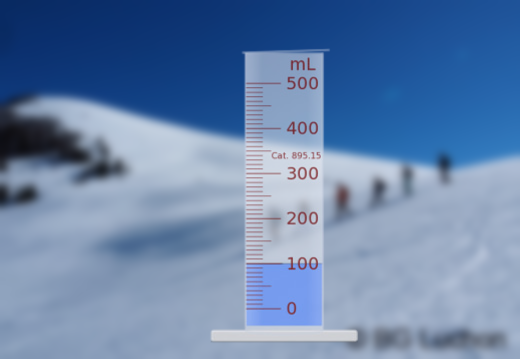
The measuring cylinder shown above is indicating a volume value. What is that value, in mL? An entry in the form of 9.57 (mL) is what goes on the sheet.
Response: 100 (mL)
